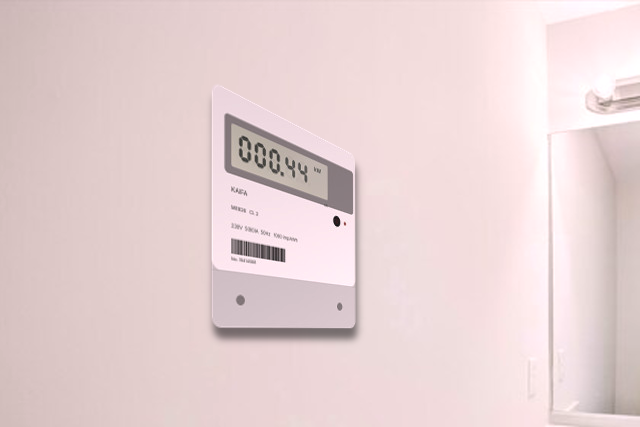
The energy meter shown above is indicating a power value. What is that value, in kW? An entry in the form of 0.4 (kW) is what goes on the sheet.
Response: 0.44 (kW)
